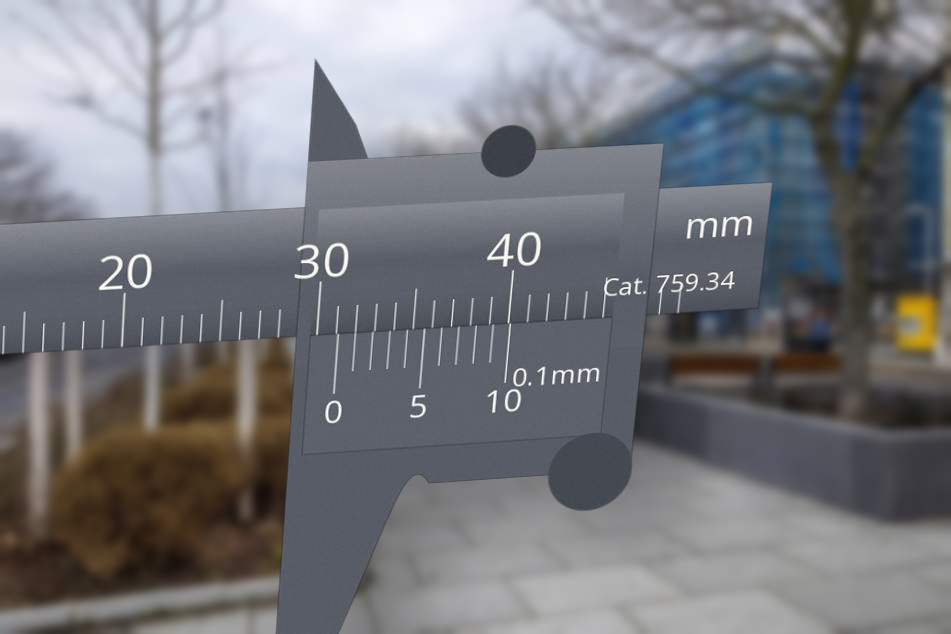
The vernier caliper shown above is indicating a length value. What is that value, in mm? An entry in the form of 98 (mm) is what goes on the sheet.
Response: 31.1 (mm)
